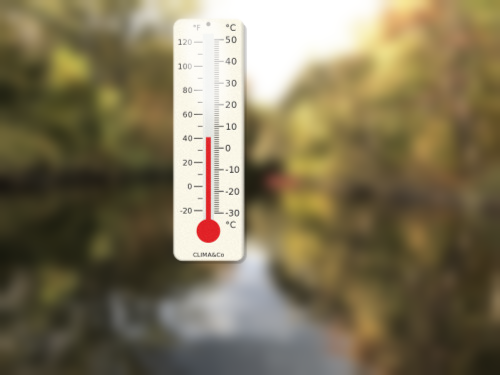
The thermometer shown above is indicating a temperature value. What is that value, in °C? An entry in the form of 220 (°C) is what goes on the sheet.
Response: 5 (°C)
